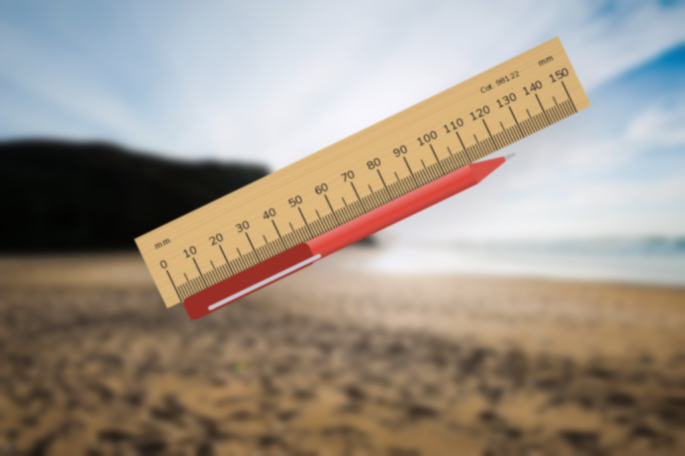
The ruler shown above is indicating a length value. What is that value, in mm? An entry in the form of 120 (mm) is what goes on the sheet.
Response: 125 (mm)
